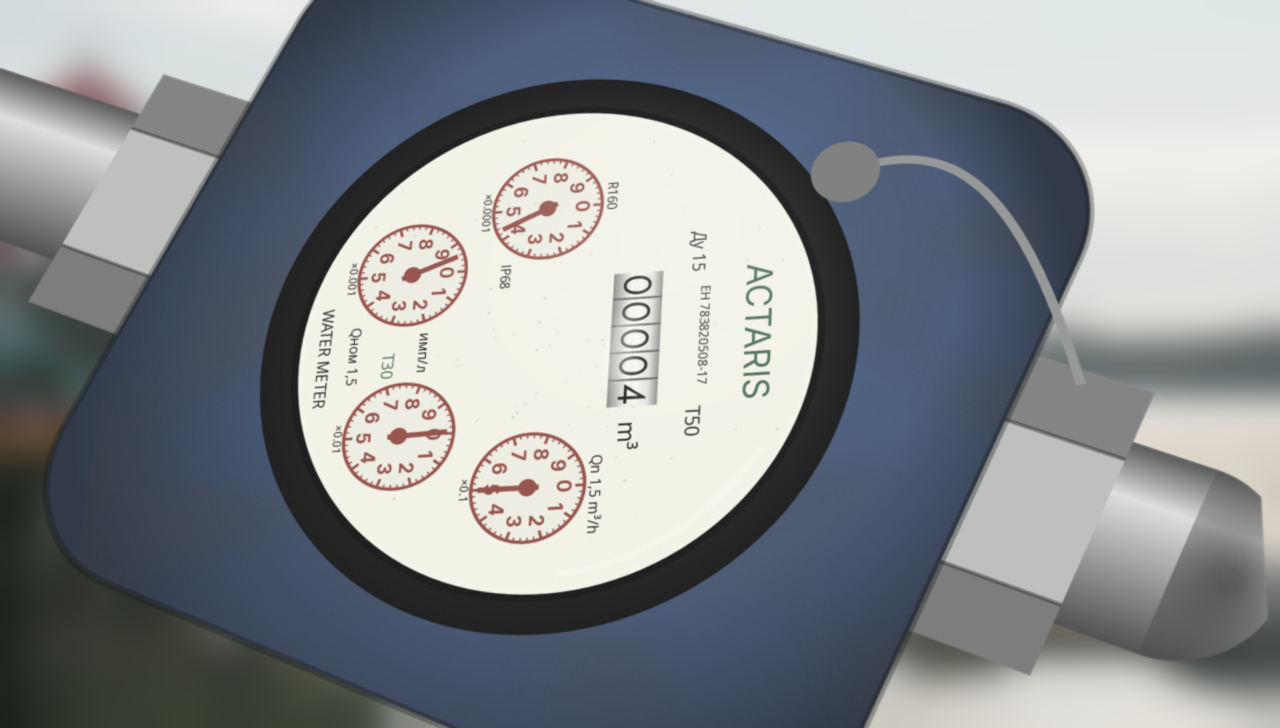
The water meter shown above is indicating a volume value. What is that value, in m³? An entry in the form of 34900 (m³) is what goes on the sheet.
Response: 4.4994 (m³)
